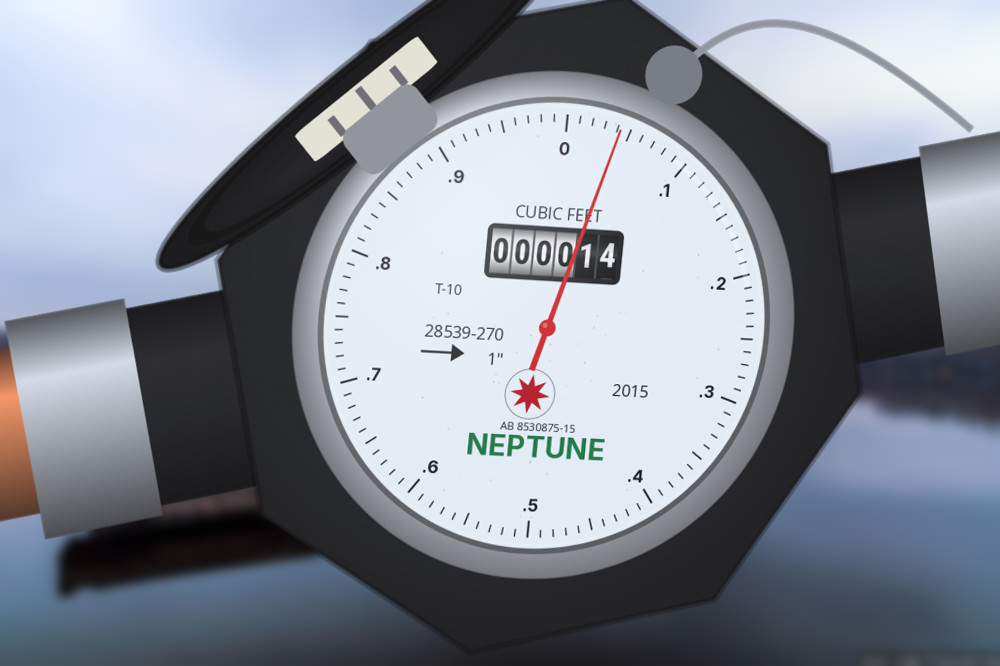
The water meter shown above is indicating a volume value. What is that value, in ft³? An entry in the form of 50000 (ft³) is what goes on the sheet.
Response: 14.04 (ft³)
